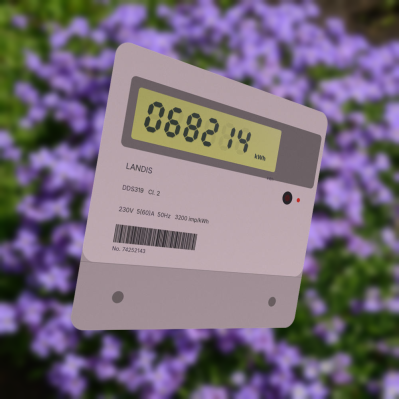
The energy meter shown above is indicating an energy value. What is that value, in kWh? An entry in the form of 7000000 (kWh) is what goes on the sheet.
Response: 68214 (kWh)
